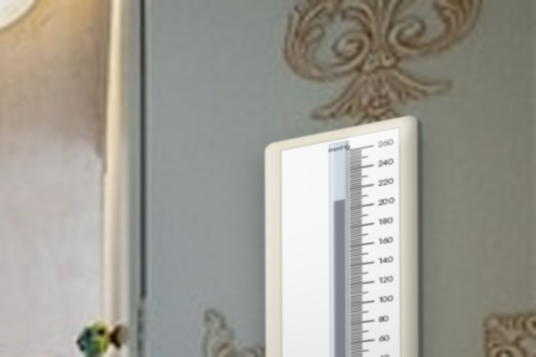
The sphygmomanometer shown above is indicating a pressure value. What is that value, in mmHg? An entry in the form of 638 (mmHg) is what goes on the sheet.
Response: 210 (mmHg)
